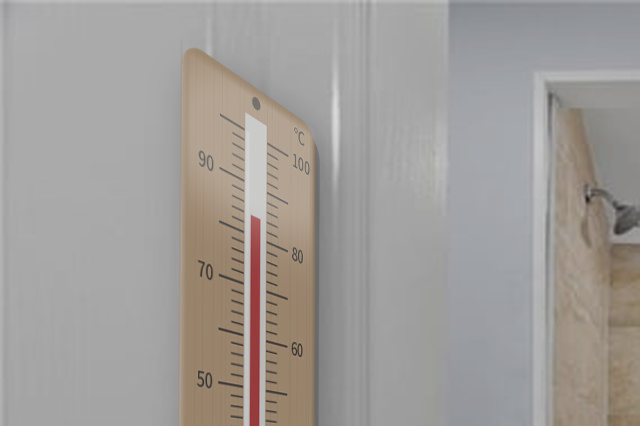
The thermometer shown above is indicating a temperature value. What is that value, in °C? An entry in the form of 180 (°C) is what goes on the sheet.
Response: 84 (°C)
